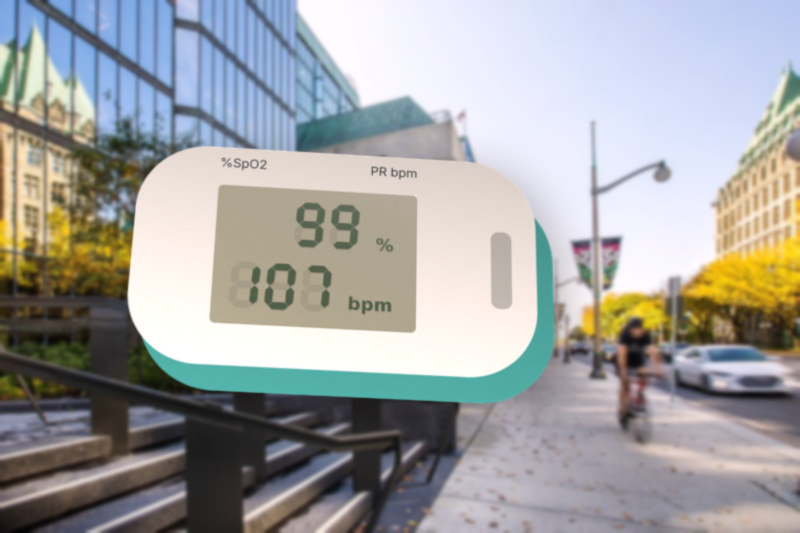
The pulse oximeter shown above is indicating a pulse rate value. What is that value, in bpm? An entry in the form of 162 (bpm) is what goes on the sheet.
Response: 107 (bpm)
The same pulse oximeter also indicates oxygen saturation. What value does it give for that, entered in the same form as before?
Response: 99 (%)
